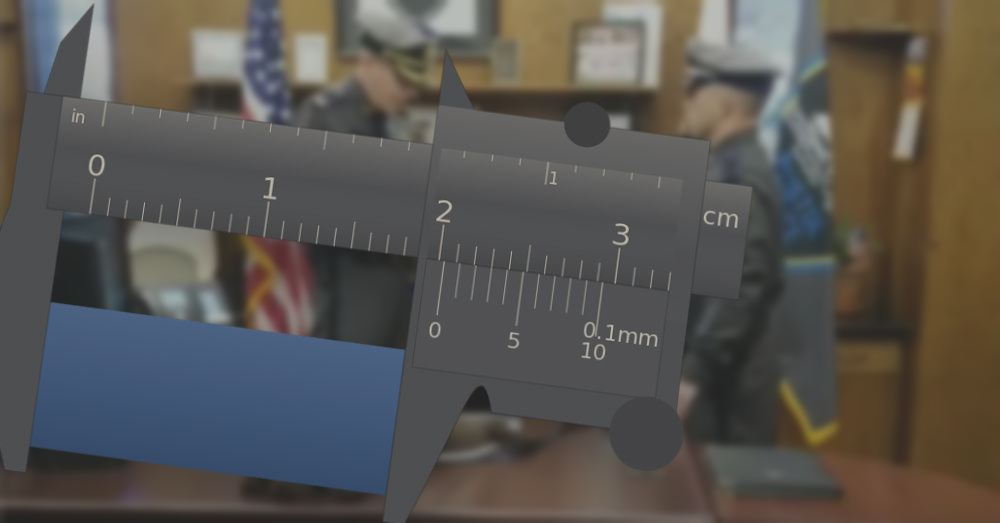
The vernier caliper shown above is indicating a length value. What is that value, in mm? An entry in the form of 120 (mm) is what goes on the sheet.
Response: 20.3 (mm)
